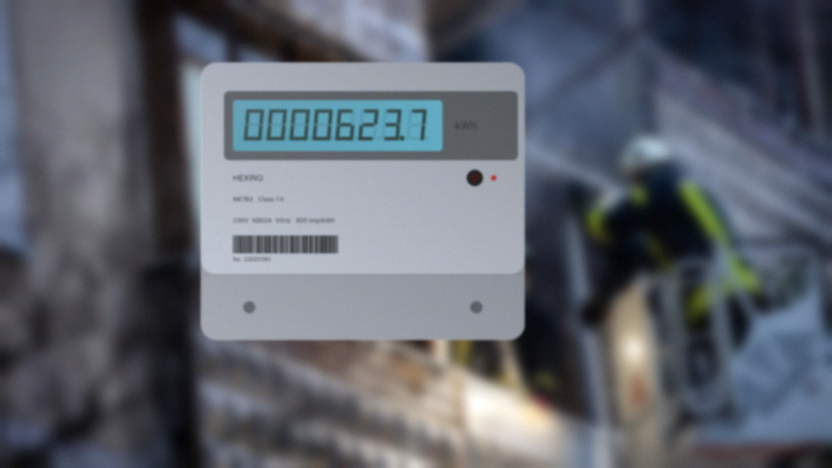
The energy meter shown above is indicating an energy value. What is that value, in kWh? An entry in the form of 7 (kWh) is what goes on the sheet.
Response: 623.7 (kWh)
